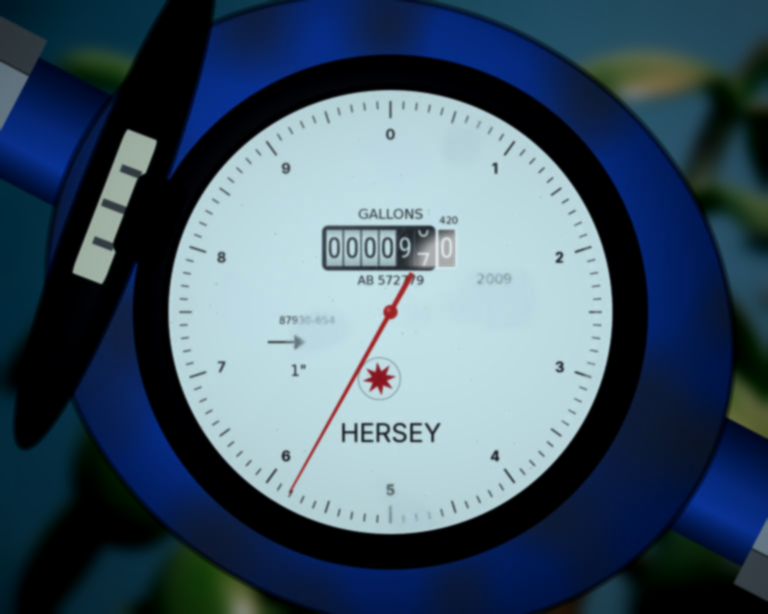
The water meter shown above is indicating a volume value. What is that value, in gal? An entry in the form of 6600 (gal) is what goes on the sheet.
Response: 965.8 (gal)
